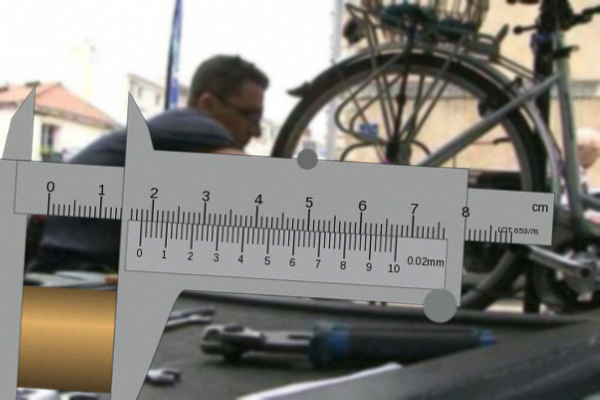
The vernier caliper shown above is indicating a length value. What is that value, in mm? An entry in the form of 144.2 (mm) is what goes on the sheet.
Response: 18.0 (mm)
